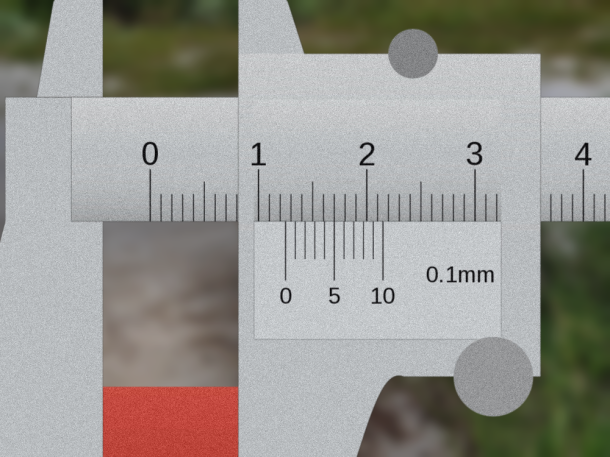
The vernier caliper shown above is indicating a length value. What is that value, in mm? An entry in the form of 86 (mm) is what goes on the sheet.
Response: 12.5 (mm)
